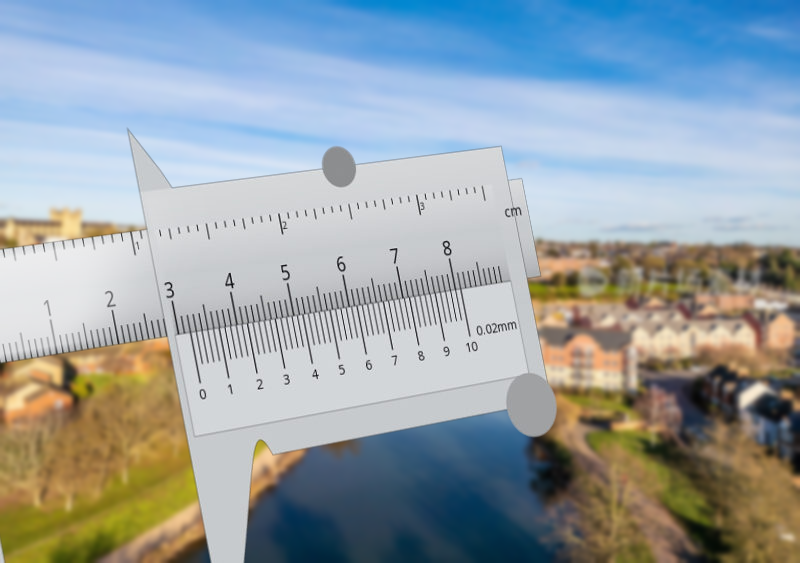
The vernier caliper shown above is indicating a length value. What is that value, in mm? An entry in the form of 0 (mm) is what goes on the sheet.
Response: 32.0 (mm)
